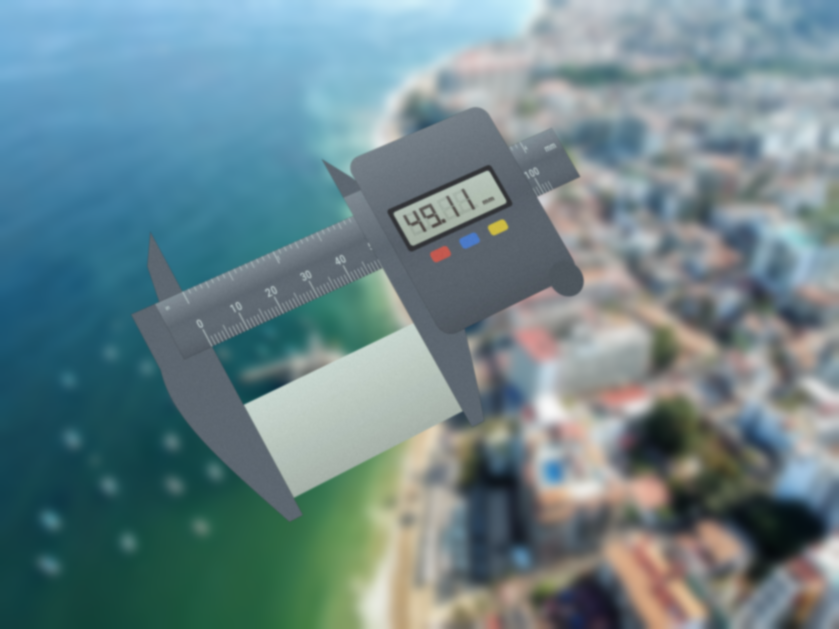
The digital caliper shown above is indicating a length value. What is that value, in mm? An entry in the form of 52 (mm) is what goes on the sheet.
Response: 49.11 (mm)
